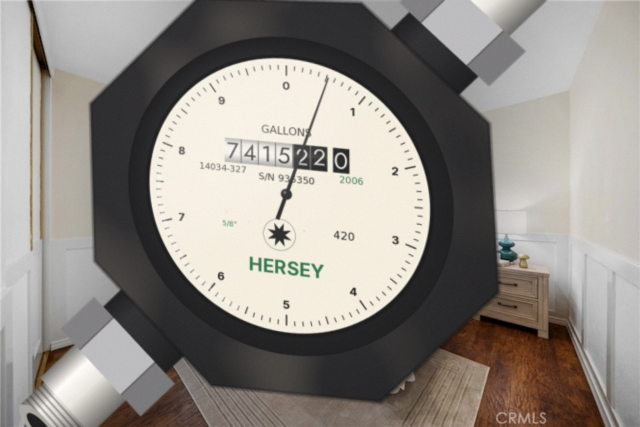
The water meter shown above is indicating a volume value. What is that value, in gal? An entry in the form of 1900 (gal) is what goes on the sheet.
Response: 7415220.5 (gal)
